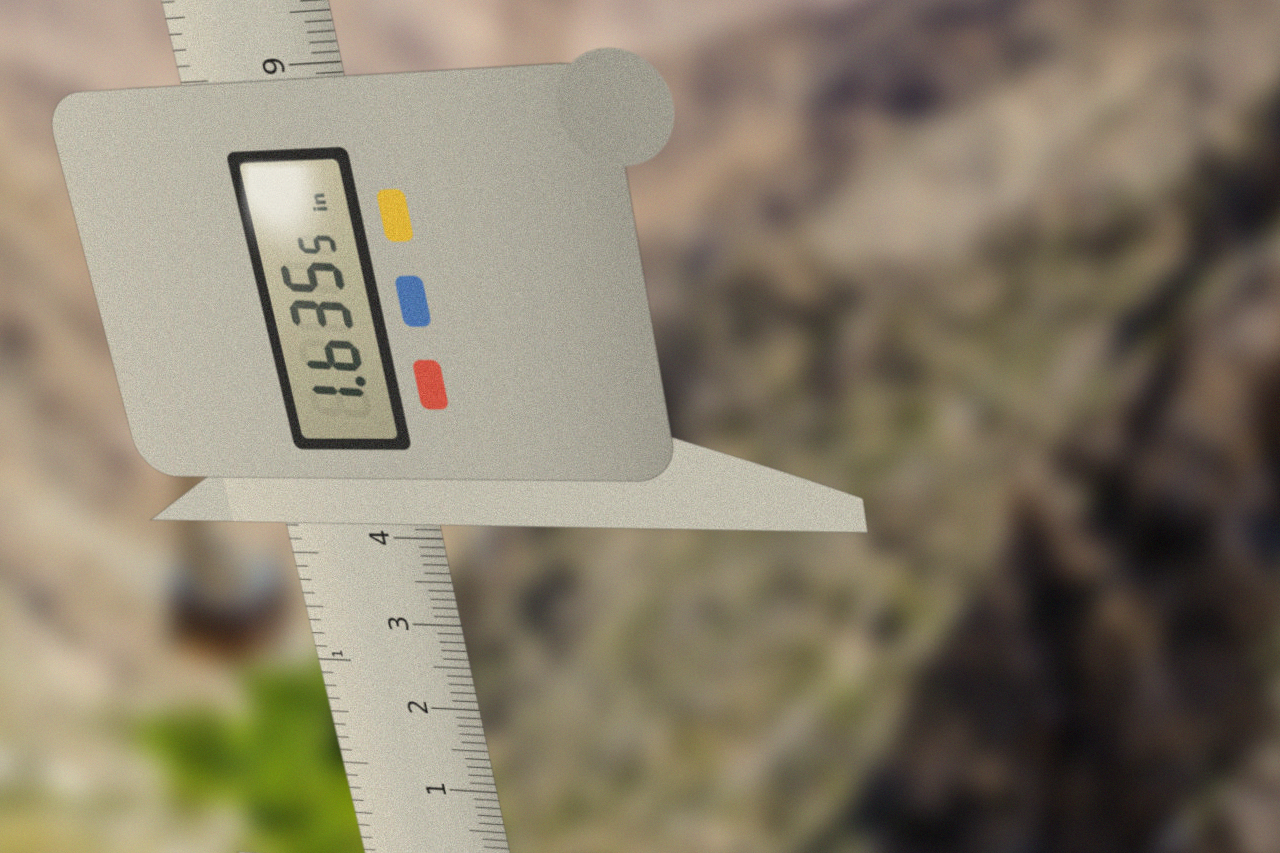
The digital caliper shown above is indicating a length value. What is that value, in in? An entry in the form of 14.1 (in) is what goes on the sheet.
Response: 1.6355 (in)
